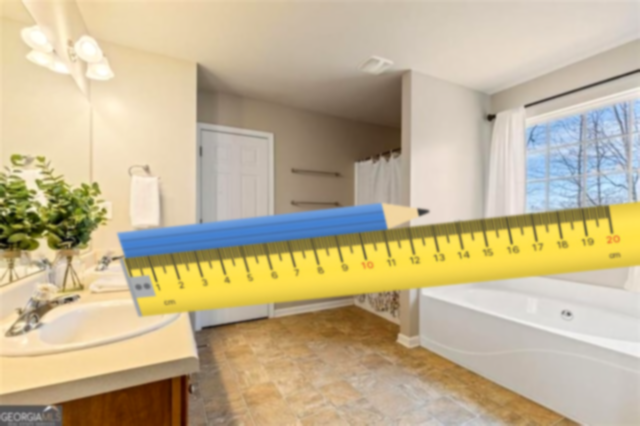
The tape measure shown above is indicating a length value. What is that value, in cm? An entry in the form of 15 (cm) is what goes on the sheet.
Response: 13 (cm)
